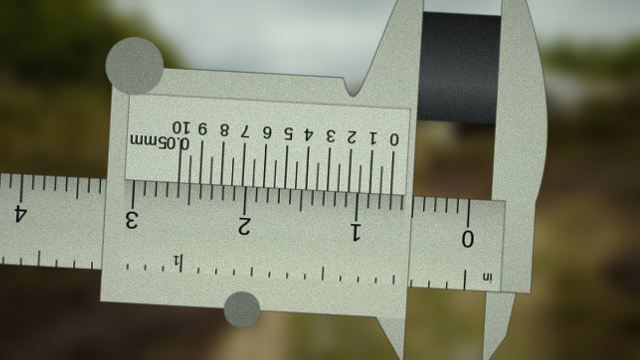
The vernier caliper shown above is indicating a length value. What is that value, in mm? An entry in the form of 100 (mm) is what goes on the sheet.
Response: 7.0 (mm)
